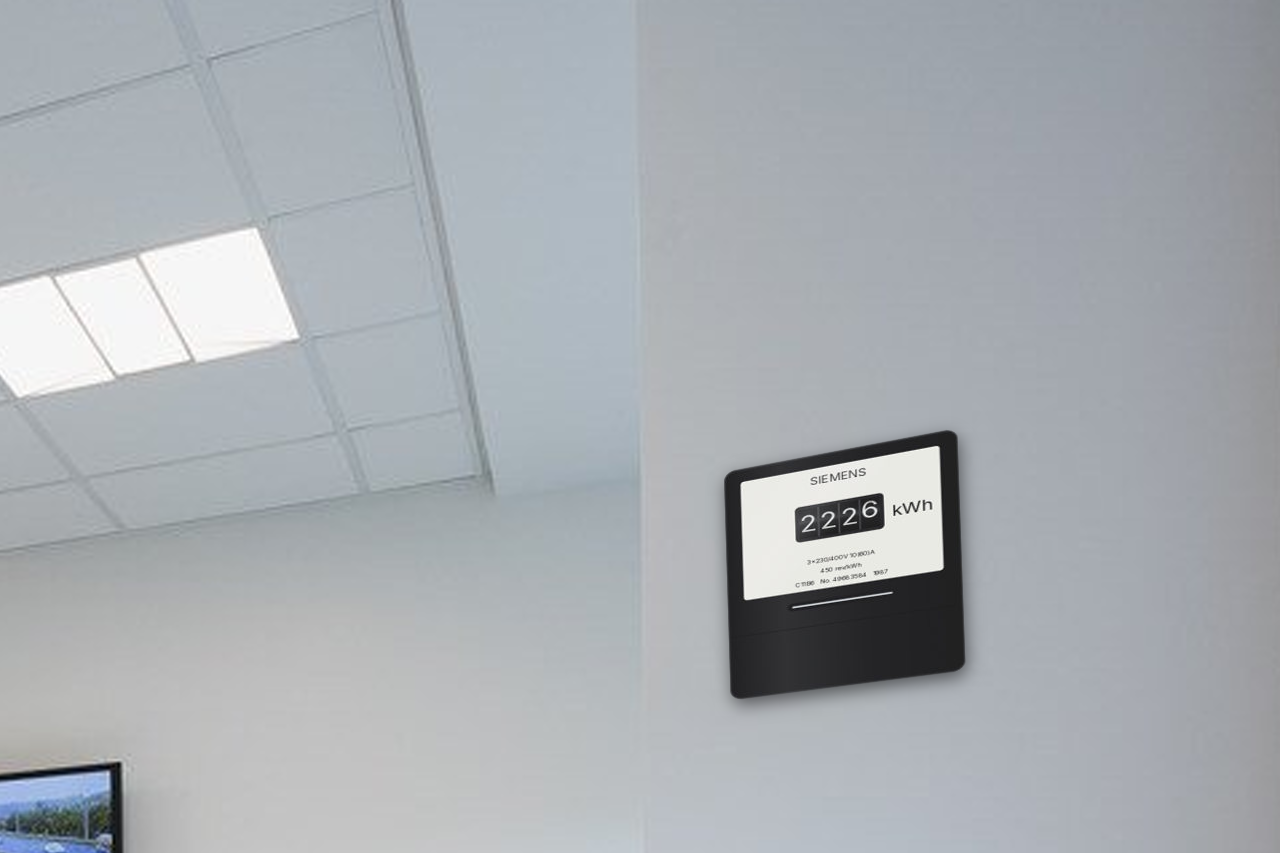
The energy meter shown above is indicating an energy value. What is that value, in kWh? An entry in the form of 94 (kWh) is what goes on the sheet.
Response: 2226 (kWh)
